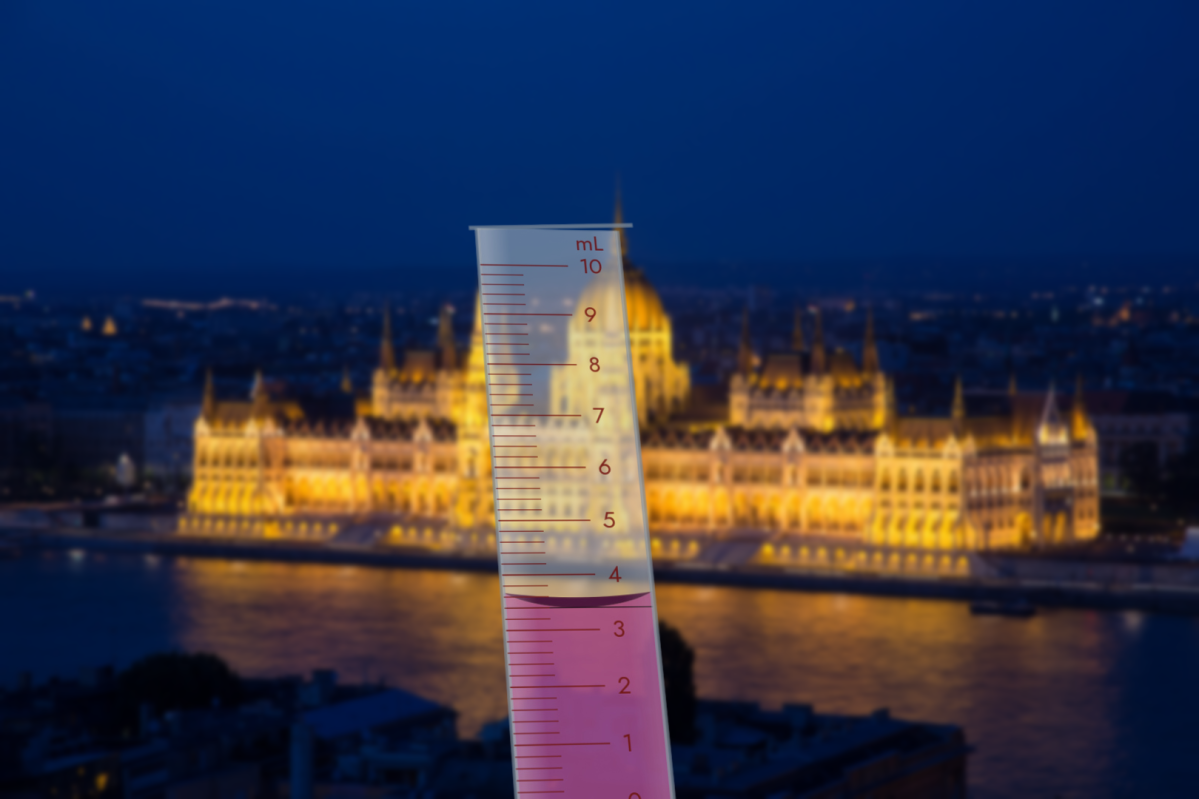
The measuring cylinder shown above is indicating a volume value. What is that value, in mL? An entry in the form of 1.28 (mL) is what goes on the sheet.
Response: 3.4 (mL)
